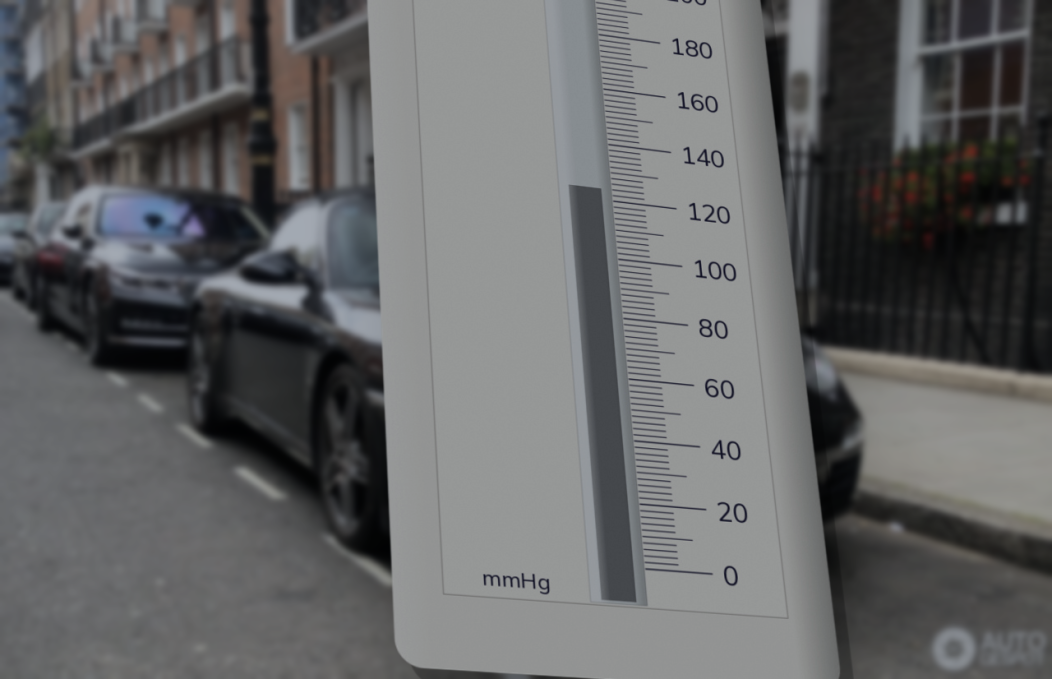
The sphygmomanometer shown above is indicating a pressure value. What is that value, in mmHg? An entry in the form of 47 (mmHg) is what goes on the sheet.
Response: 124 (mmHg)
